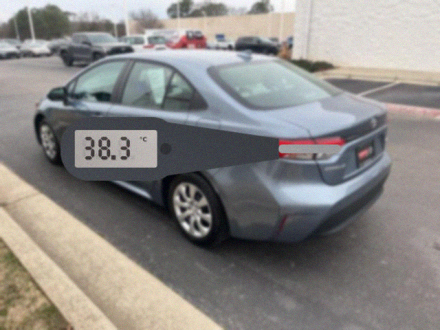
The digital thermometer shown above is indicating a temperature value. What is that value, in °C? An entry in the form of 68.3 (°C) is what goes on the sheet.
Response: 38.3 (°C)
